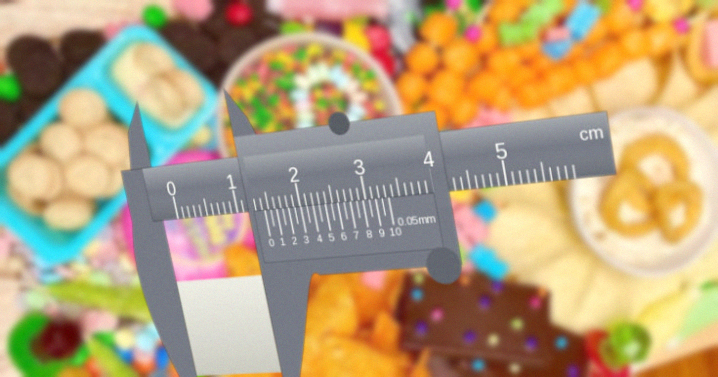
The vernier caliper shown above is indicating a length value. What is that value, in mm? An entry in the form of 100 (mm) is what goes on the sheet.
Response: 14.4 (mm)
